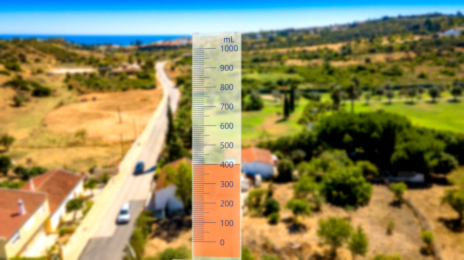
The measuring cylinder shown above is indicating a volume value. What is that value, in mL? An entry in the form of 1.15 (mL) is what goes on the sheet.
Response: 400 (mL)
